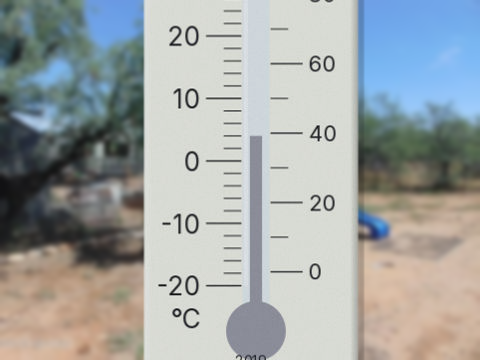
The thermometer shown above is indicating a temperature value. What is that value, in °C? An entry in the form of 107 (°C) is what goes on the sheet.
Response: 4 (°C)
